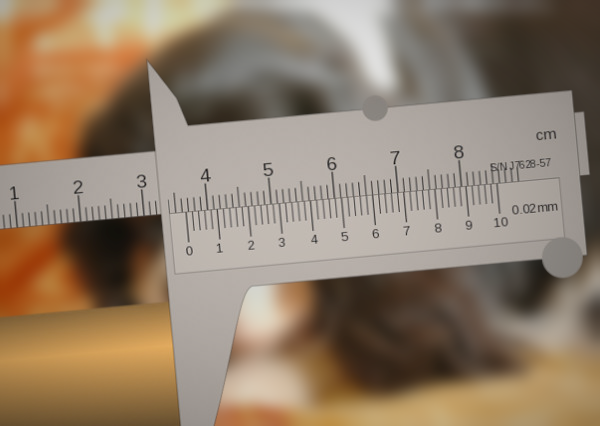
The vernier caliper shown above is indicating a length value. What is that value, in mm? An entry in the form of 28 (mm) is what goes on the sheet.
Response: 36.6 (mm)
